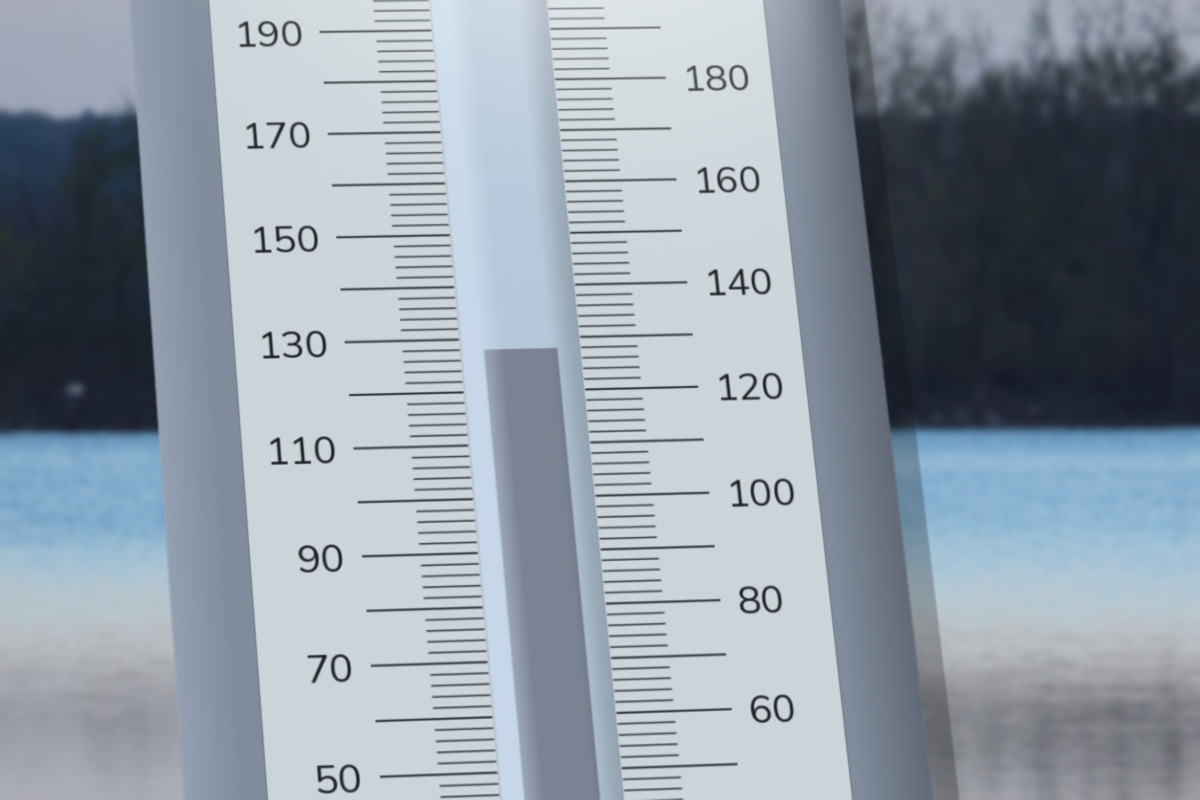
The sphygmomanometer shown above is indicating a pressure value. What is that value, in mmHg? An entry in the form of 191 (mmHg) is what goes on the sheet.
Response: 128 (mmHg)
